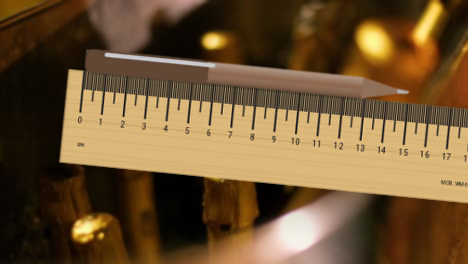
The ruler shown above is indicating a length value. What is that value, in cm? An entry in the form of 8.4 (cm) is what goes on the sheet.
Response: 15 (cm)
